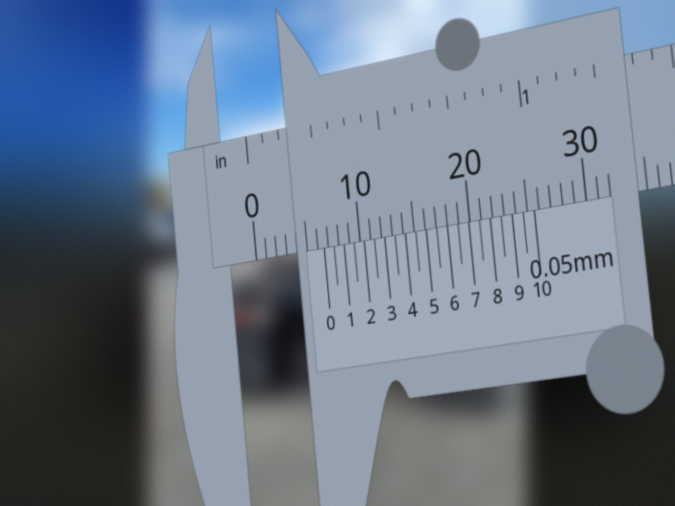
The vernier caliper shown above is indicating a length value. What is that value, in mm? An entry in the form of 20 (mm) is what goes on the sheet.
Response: 6.6 (mm)
